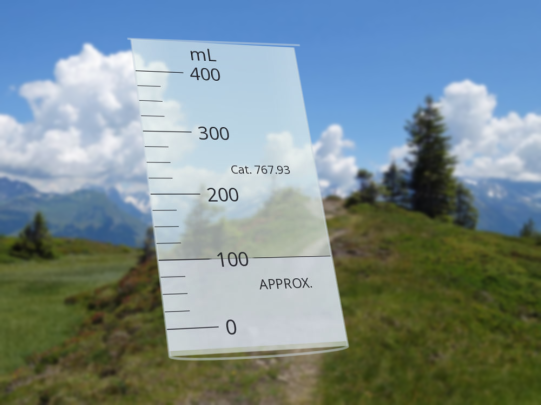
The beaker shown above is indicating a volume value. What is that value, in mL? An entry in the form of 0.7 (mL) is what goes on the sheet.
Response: 100 (mL)
